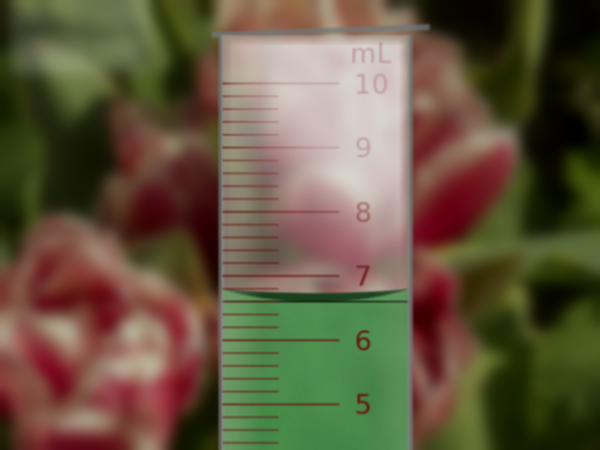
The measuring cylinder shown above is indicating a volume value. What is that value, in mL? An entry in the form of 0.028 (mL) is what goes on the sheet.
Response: 6.6 (mL)
